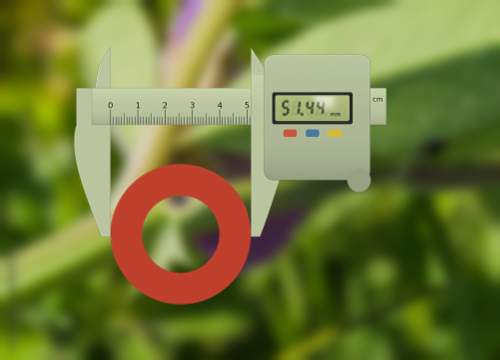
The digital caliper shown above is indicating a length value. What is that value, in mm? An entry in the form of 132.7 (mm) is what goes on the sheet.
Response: 51.44 (mm)
